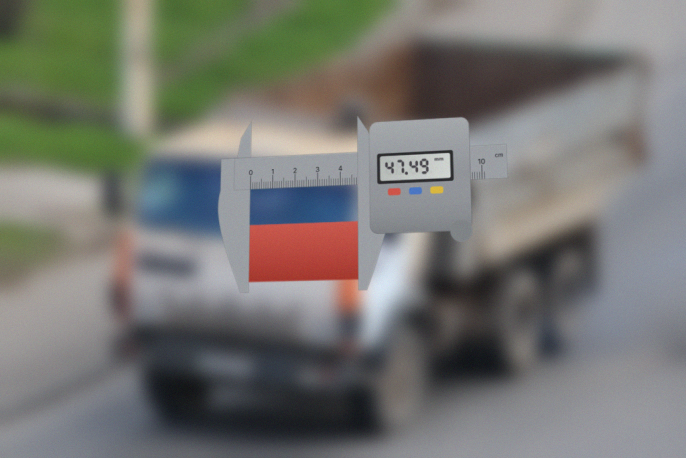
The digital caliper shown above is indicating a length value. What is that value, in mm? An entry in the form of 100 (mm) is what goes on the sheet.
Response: 47.49 (mm)
